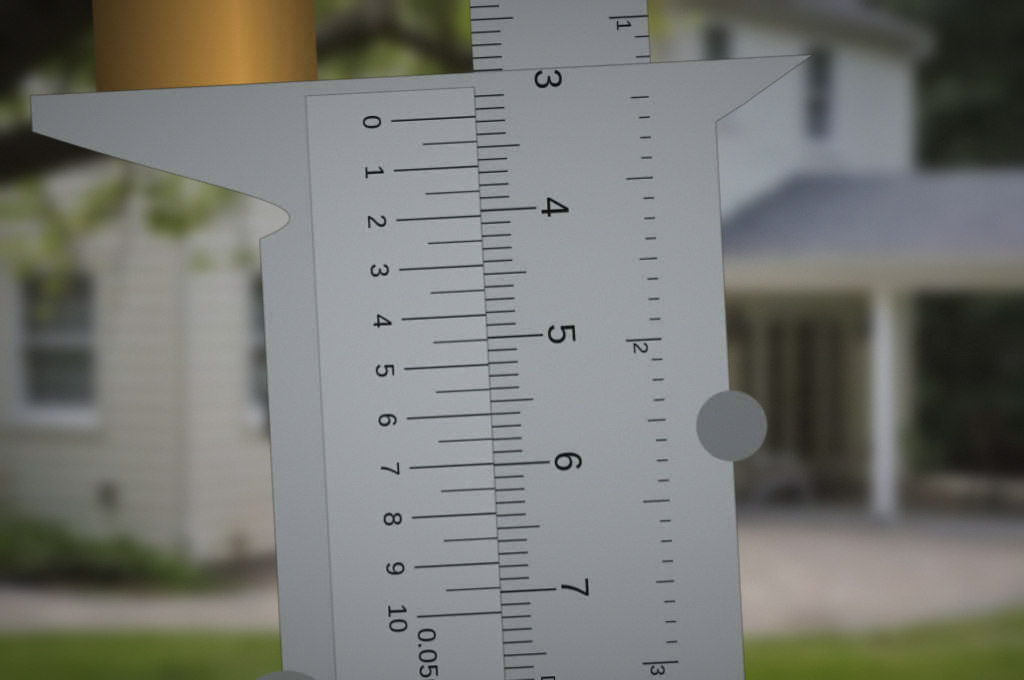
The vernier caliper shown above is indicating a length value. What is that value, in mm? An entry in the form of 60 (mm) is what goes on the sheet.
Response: 32.6 (mm)
